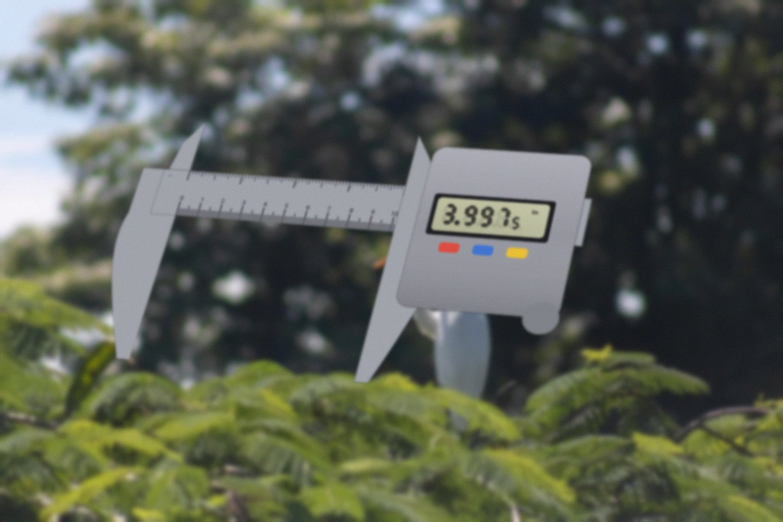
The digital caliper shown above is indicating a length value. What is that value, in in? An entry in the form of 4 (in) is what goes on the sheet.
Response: 3.9975 (in)
